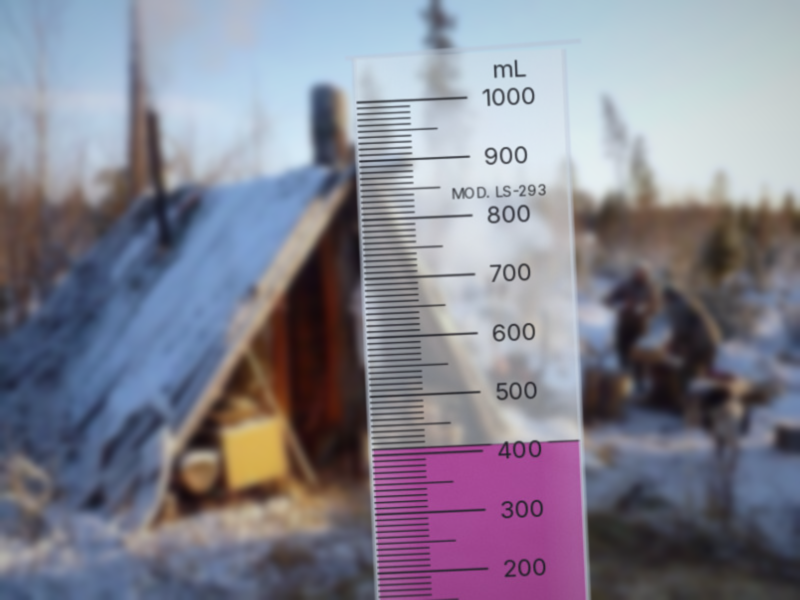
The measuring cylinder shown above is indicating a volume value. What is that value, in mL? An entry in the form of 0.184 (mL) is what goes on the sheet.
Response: 410 (mL)
